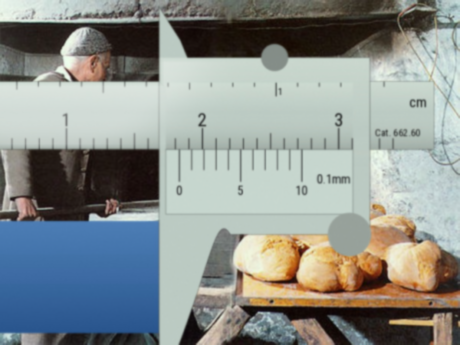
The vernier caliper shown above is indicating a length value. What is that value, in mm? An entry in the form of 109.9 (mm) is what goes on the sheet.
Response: 18.3 (mm)
